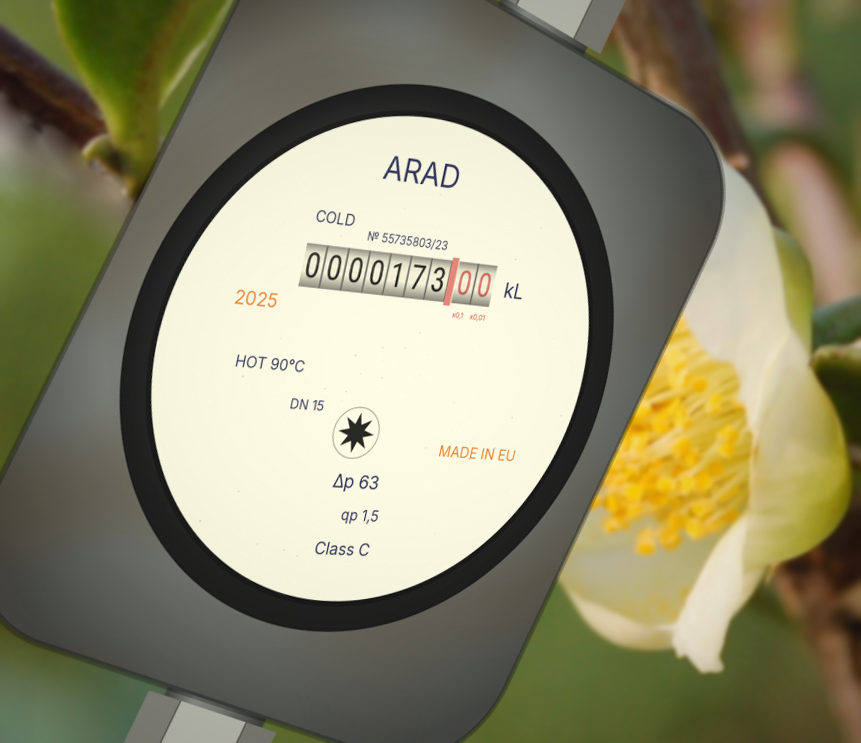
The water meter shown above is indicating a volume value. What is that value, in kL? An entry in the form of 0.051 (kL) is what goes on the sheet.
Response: 173.00 (kL)
